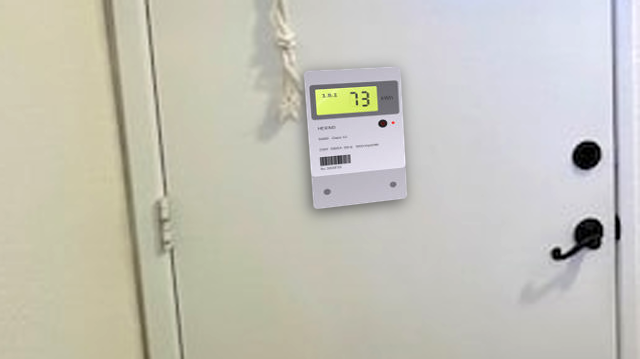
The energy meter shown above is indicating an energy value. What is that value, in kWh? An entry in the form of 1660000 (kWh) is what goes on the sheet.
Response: 73 (kWh)
